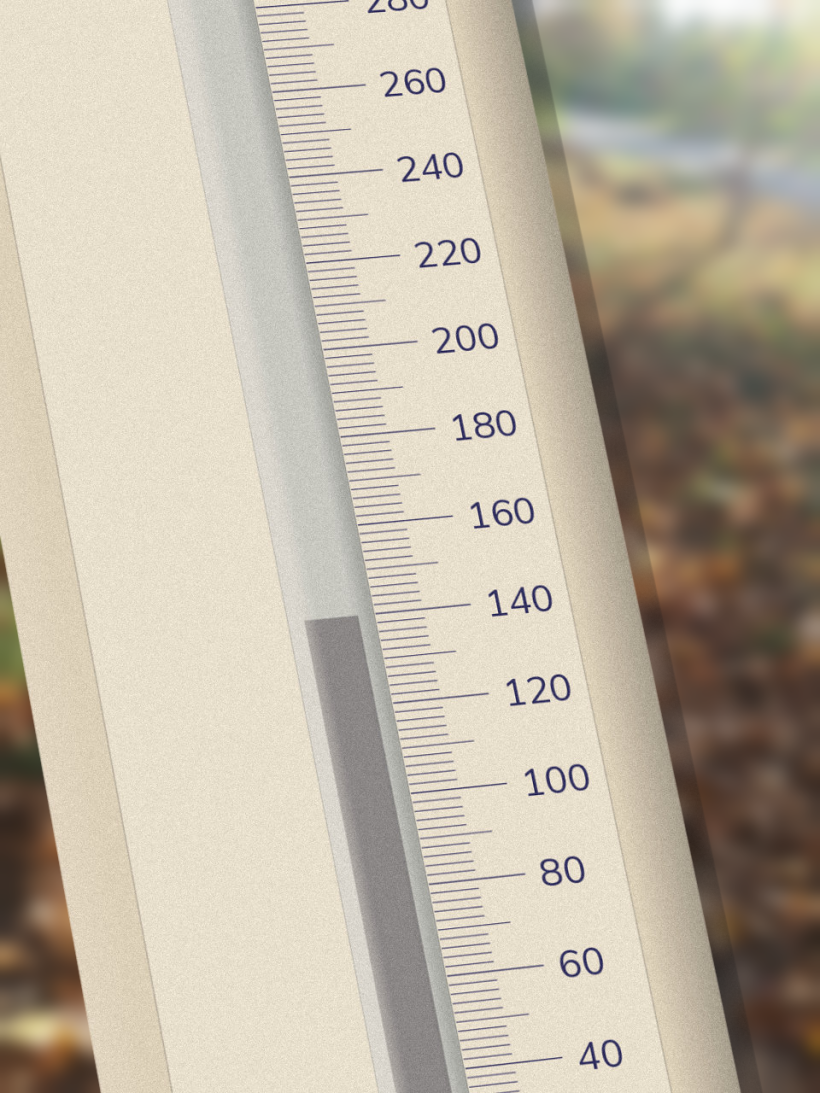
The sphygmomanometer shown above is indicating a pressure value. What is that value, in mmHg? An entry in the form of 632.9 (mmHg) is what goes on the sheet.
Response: 140 (mmHg)
